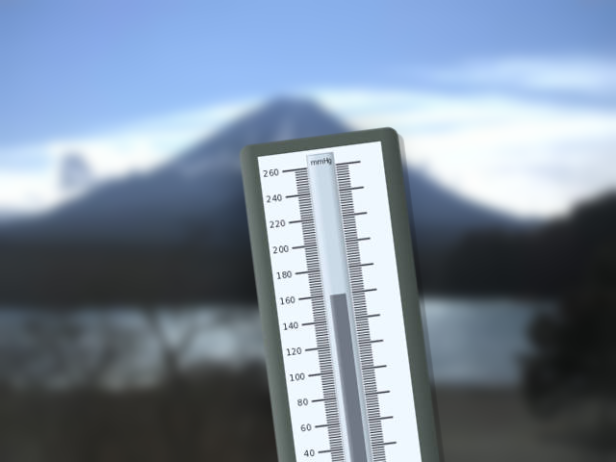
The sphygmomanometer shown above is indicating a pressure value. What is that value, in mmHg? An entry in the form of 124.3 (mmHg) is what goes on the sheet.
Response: 160 (mmHg)
